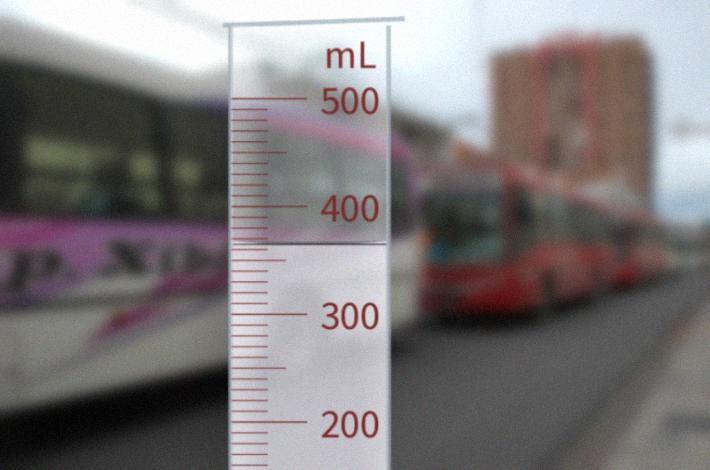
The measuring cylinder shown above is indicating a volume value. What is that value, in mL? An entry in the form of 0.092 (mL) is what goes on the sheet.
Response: 365 (mL)
